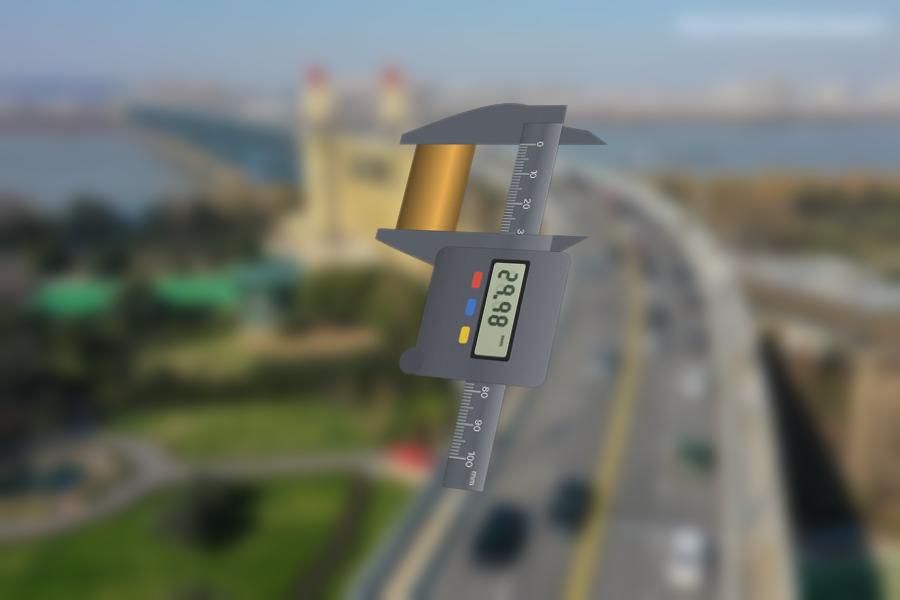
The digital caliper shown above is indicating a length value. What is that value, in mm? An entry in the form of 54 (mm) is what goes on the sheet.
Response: 29.98 (mm)
